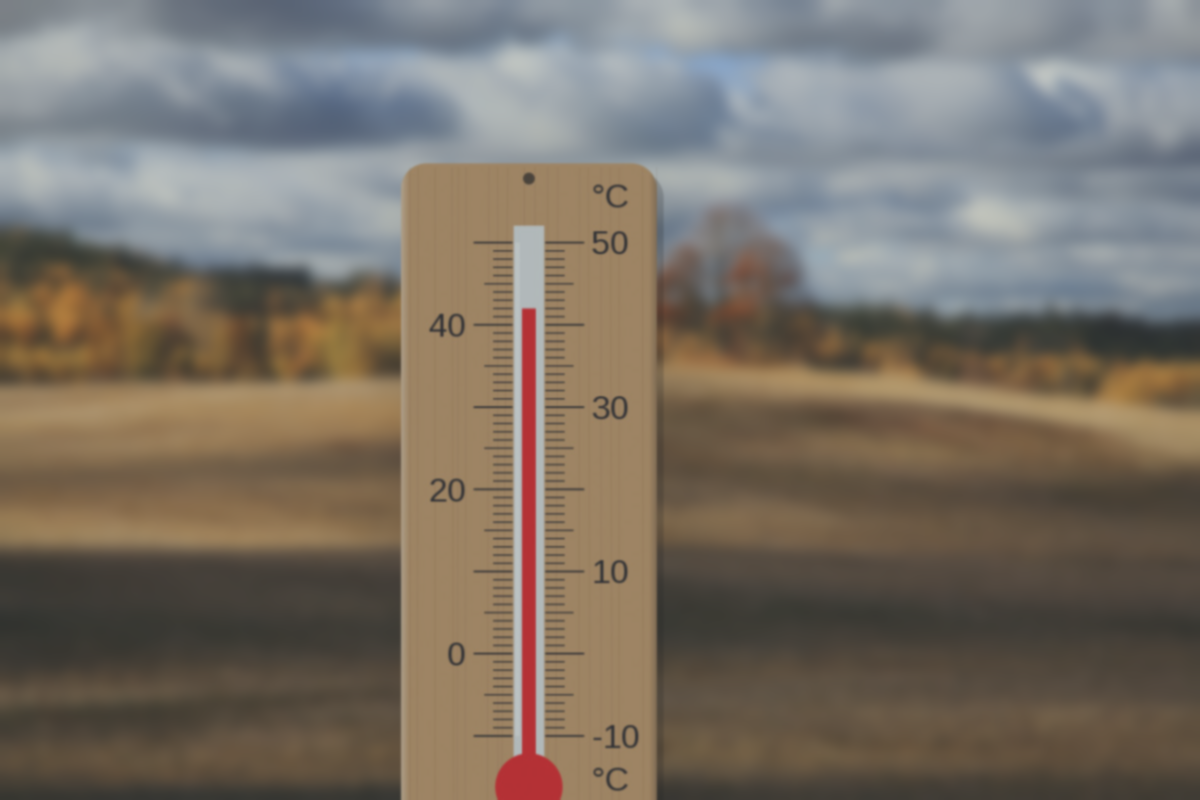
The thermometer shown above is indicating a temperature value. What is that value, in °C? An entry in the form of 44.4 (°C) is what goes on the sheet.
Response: 42 (°C)
